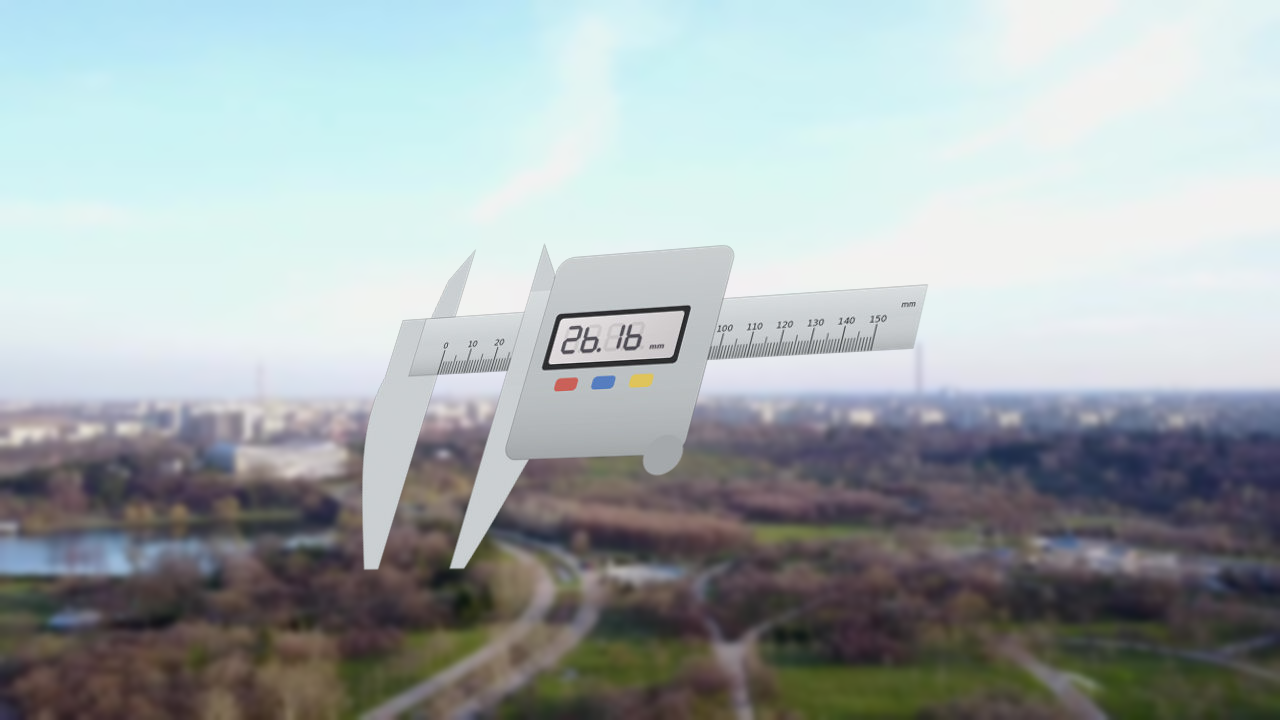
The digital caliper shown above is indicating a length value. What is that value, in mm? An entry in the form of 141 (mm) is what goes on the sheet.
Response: 26.16 (mm)
